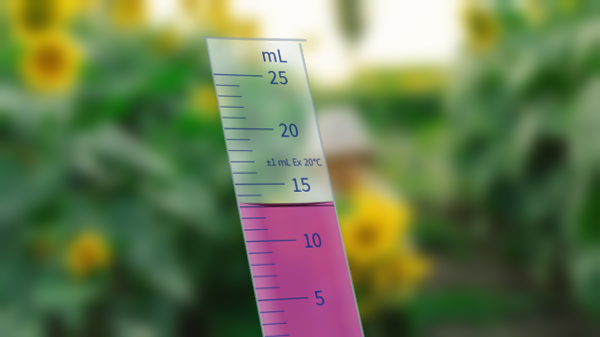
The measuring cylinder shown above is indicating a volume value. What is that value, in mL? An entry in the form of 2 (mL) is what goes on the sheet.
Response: 13 (mL)
